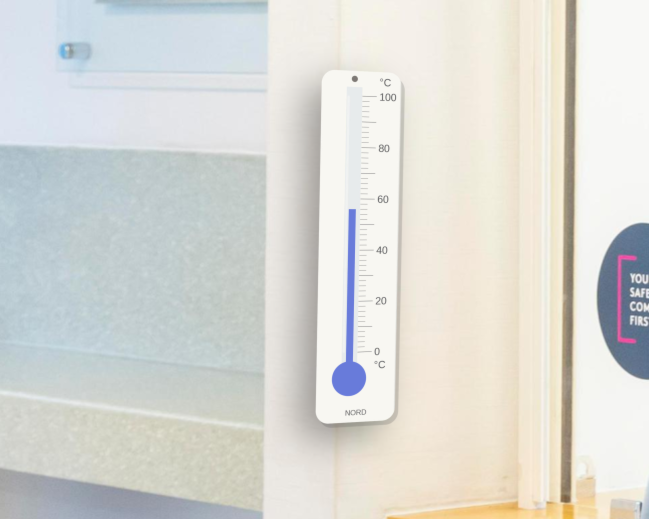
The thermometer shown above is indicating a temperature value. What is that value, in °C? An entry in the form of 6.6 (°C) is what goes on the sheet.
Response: 56 (°C)
